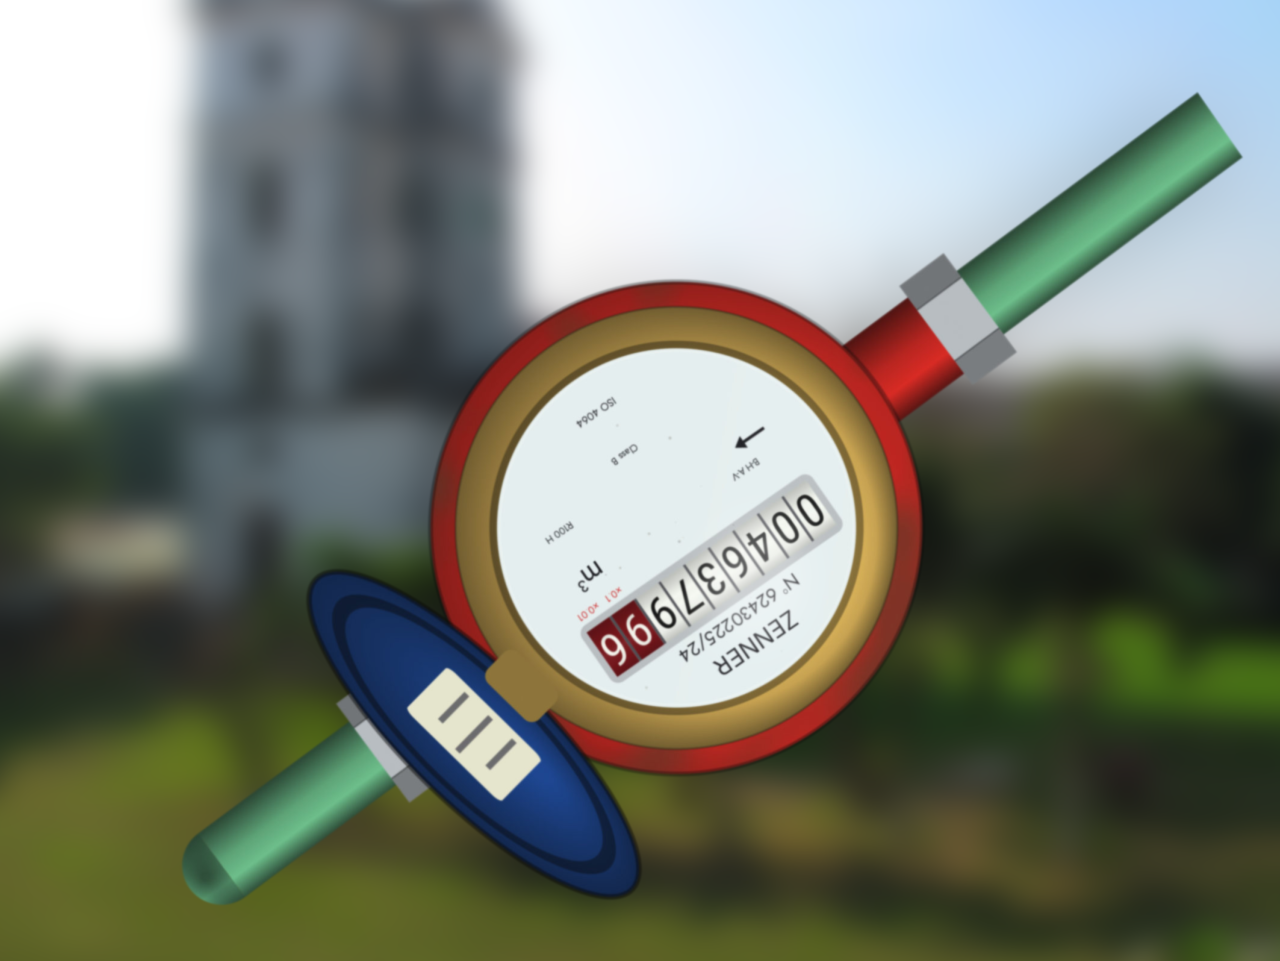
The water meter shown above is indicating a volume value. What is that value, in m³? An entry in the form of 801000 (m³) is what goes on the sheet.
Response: 46379.96 (m³)
